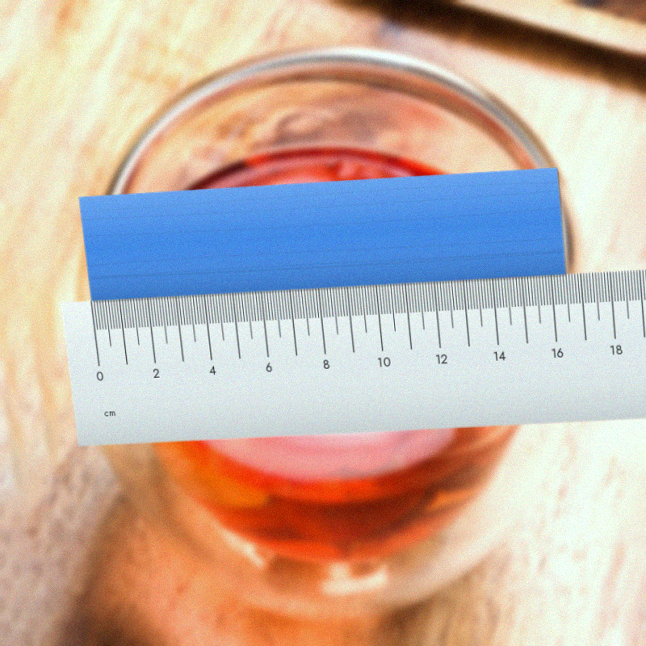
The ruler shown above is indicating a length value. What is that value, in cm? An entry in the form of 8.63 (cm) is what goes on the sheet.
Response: 16.5 (cm)
